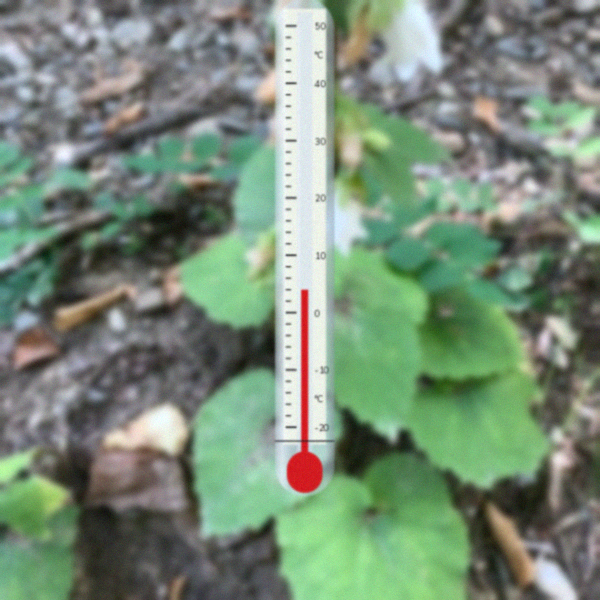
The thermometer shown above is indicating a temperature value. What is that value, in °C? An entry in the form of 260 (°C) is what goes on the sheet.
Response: 4 (°C)
